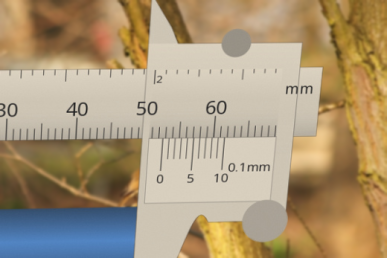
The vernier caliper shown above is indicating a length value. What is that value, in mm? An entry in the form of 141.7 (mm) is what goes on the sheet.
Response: 52.6 (mm)
